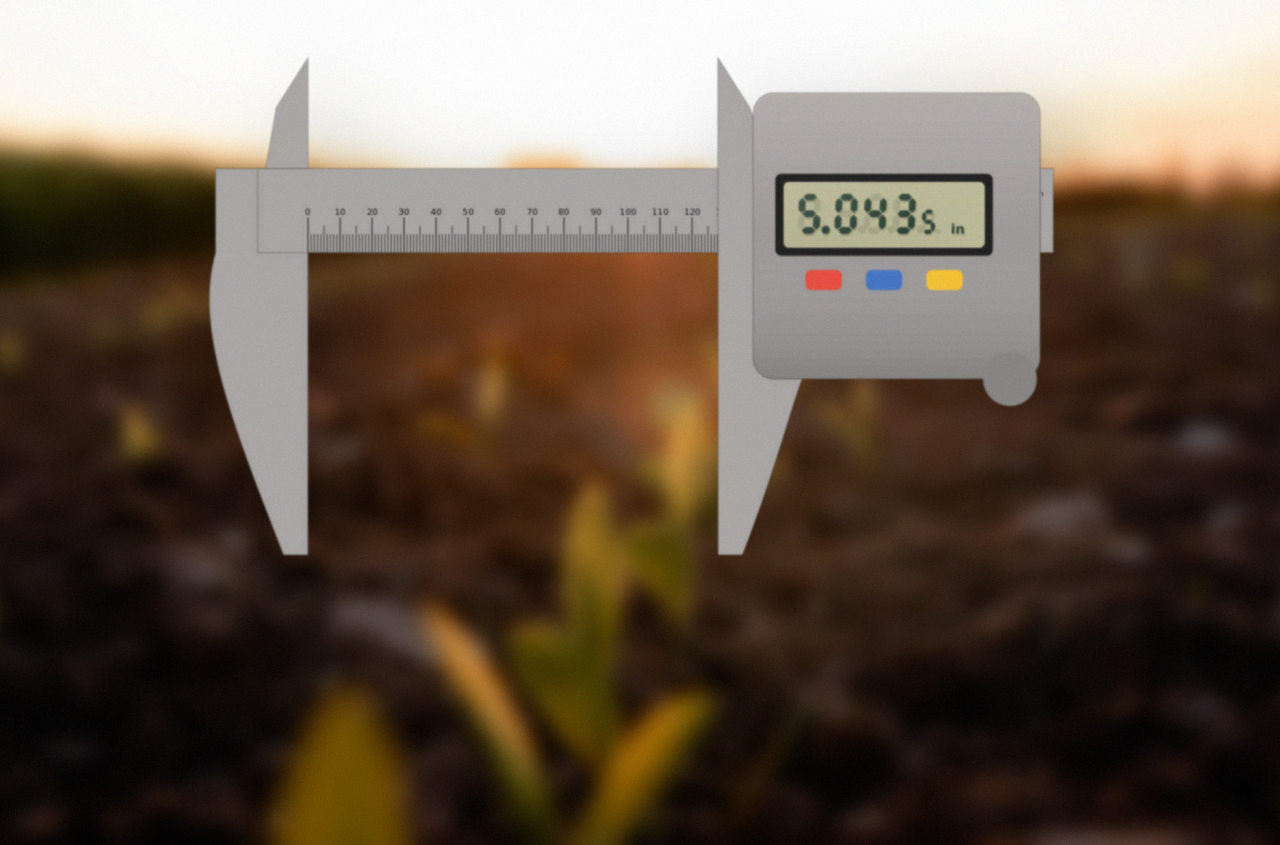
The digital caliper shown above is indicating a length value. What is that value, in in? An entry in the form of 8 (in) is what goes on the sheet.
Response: 5.0435 (in)
